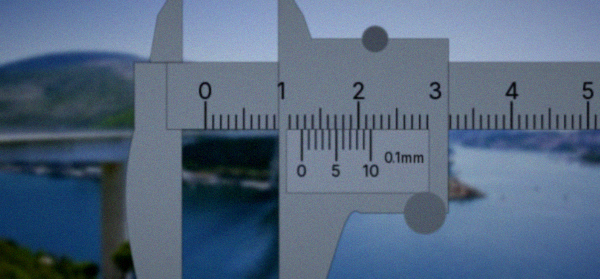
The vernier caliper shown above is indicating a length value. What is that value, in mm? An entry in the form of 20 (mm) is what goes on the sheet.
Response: 12.6 (mm)
